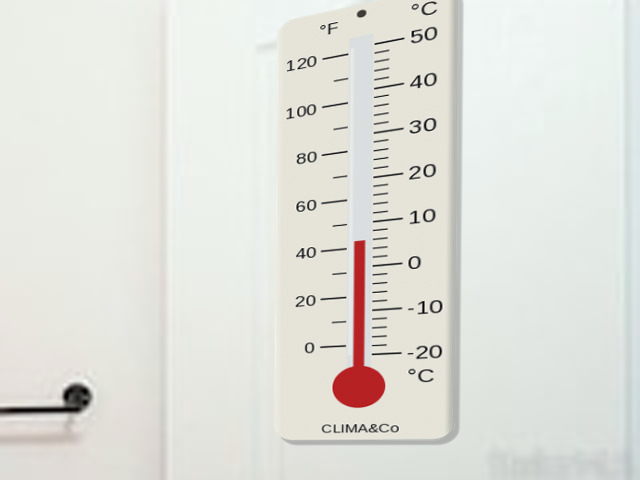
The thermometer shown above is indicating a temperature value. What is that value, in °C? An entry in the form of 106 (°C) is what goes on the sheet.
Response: 6 (°C)
